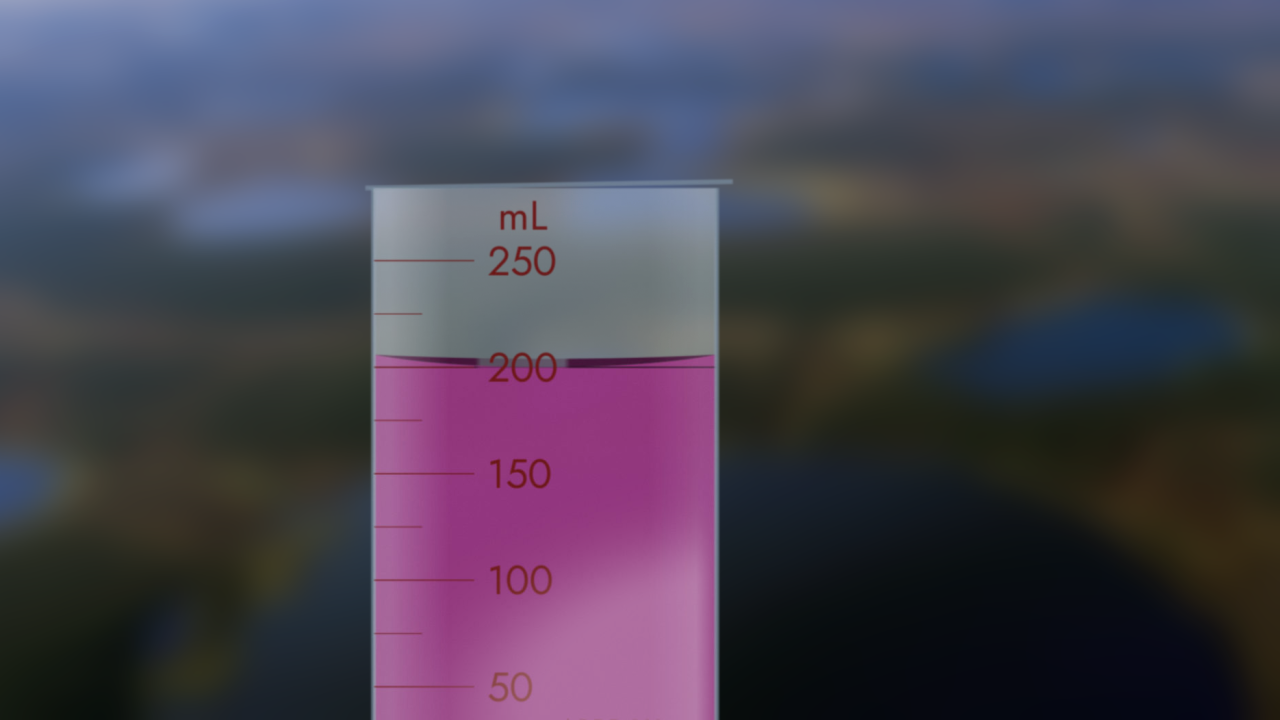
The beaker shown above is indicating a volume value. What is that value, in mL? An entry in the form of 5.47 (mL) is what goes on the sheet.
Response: 200 (mL)
